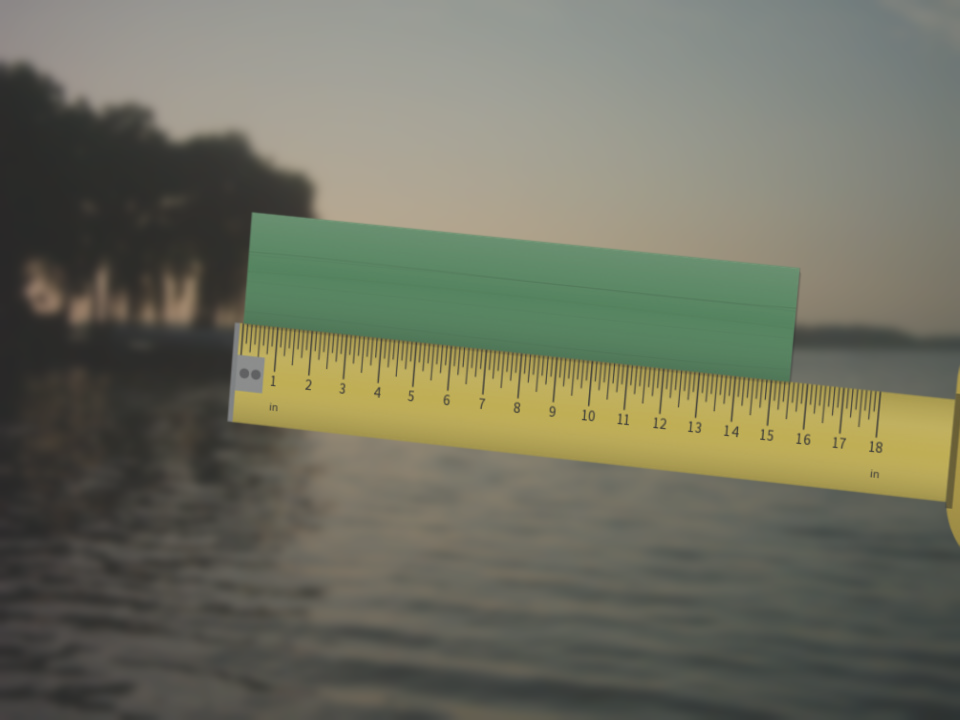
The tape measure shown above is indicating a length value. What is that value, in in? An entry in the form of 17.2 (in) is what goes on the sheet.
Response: 15.5 (in)
